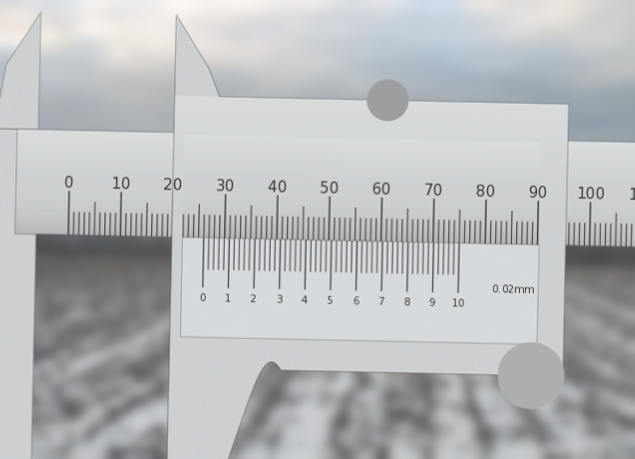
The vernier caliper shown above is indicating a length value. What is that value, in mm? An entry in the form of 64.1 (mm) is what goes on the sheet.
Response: 26.0 (mm)
